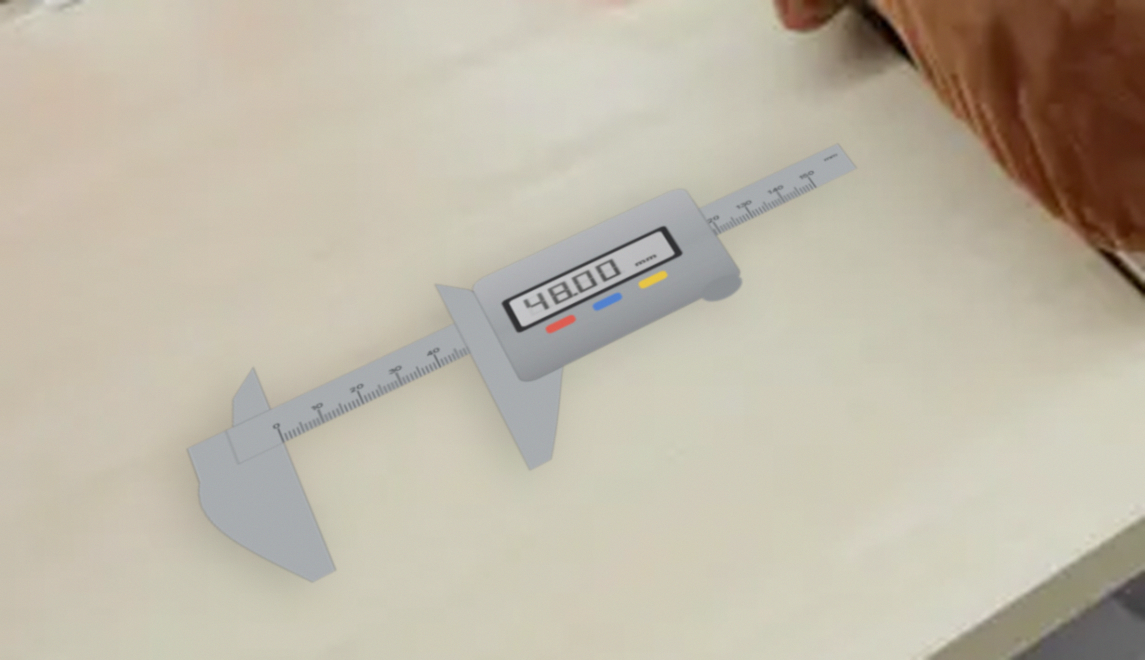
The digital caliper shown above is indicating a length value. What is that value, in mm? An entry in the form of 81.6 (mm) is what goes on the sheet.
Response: 48.00 (mm)
